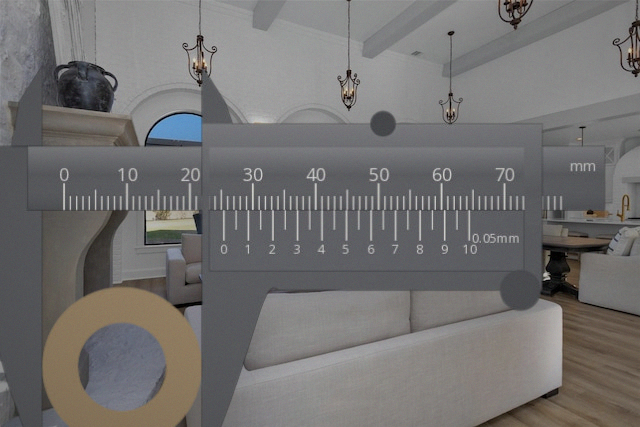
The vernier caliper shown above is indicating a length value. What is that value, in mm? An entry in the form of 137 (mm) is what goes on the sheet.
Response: 25.4 (mm)
